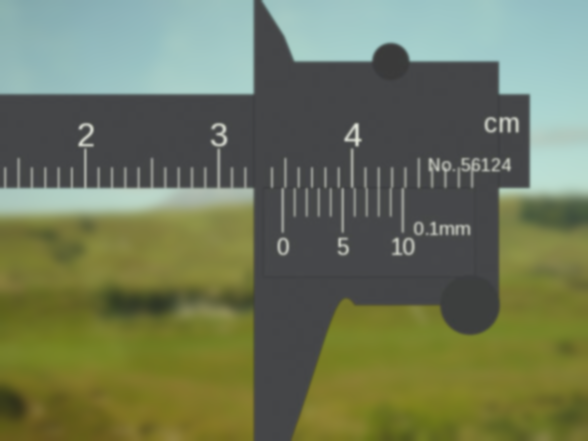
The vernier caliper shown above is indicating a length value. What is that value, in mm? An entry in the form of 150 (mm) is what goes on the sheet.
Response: 34.8 (mm)
